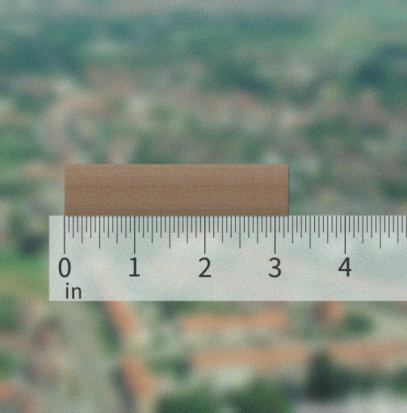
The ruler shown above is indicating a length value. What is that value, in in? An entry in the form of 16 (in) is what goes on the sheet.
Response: 3.1875 (in)
